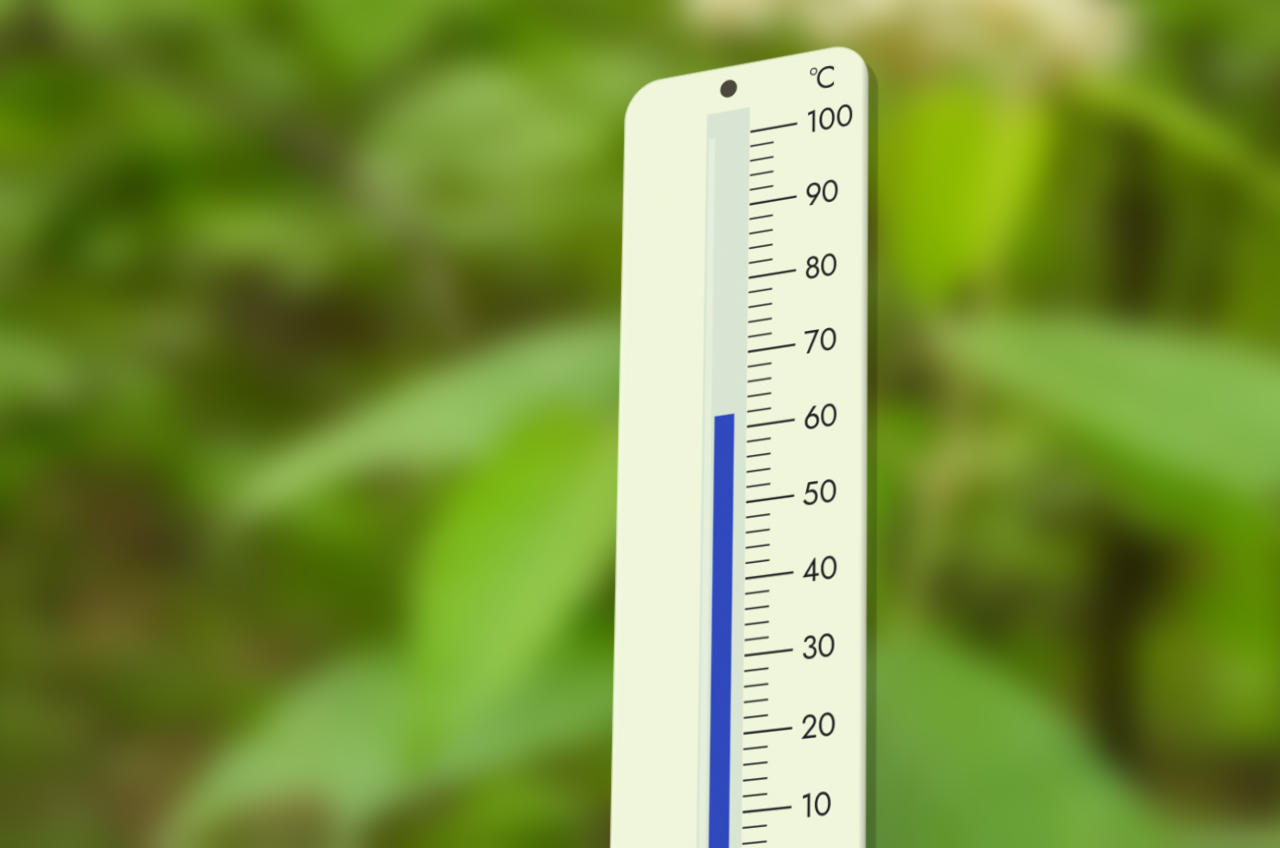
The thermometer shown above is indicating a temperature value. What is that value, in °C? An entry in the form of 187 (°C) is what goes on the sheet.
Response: 62 (°C)
